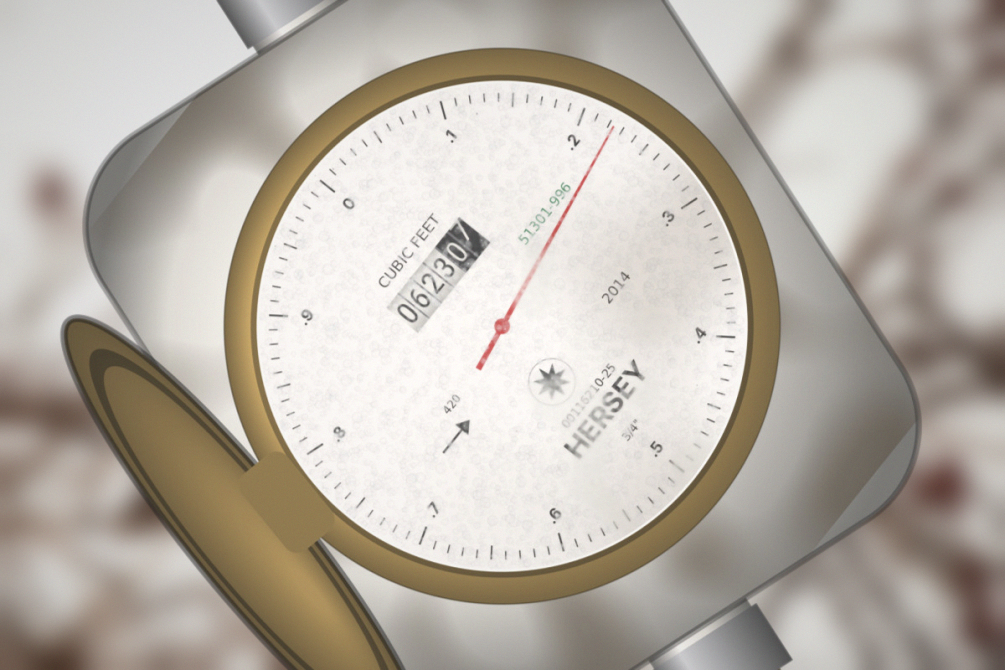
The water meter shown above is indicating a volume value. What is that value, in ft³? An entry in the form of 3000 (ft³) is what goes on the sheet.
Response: 62307.22 (ft³)
